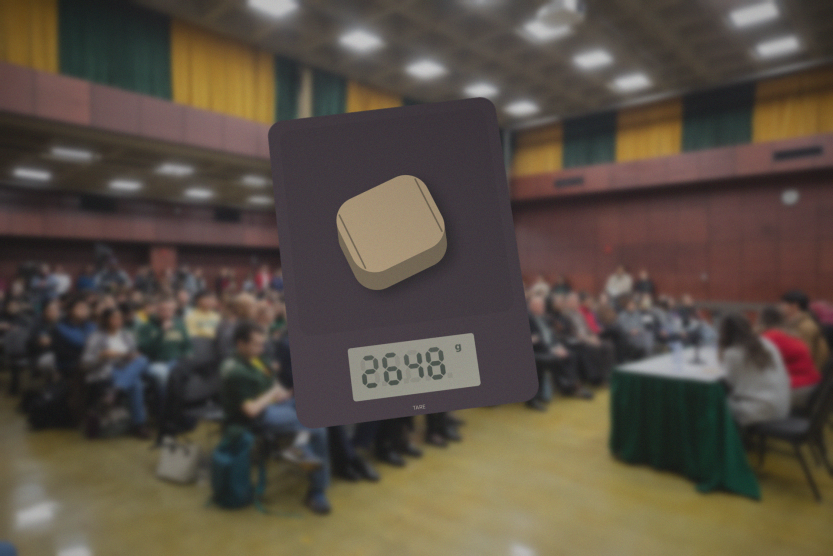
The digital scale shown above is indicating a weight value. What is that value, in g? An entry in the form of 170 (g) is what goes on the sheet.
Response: 2648 (g)
